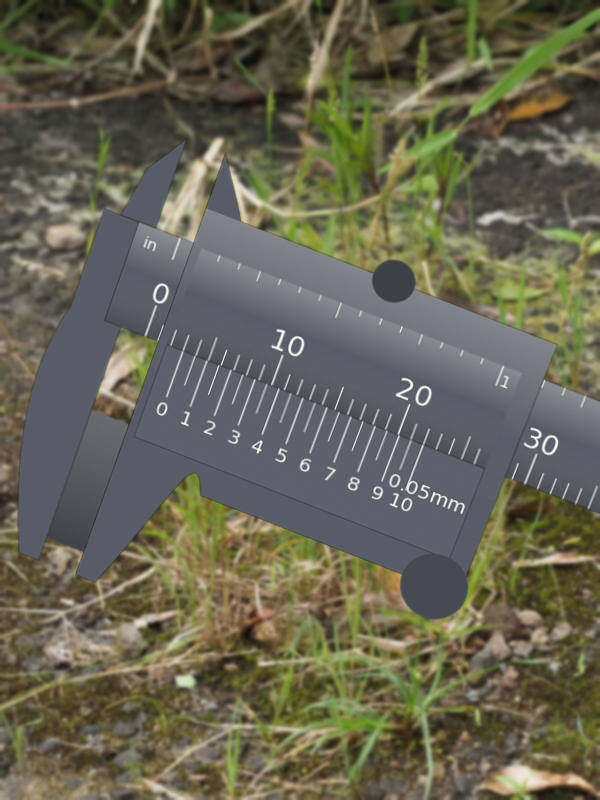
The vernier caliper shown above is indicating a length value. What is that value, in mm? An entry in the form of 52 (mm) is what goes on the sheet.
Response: 3.0 (mm)
